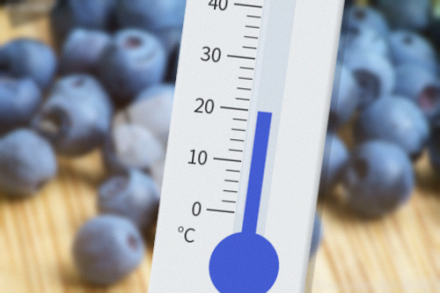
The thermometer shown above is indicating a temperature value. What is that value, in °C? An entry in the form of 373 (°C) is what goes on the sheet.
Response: 20 (°C)
